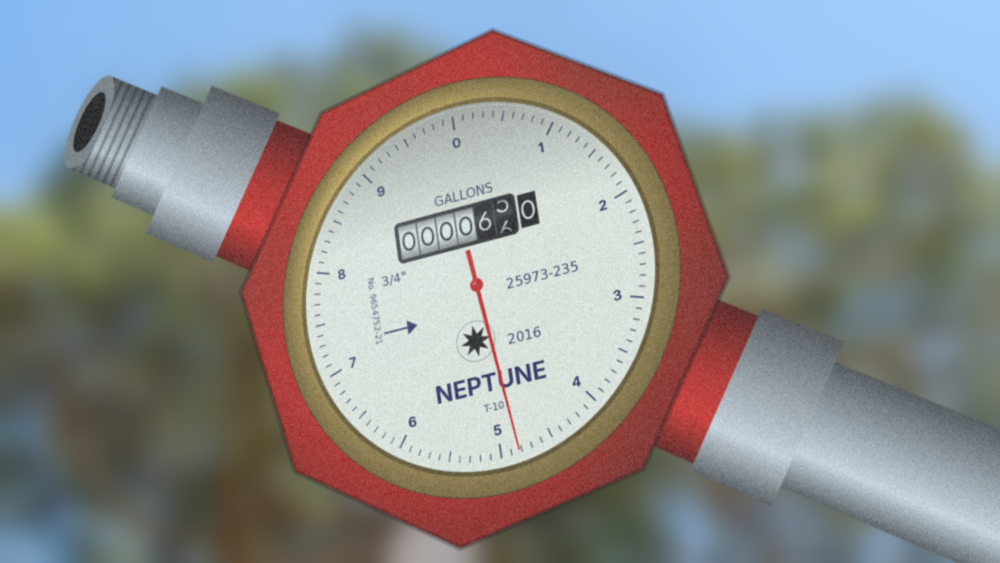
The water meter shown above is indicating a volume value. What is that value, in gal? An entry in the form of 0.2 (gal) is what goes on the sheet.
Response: 654.8 (gal)
